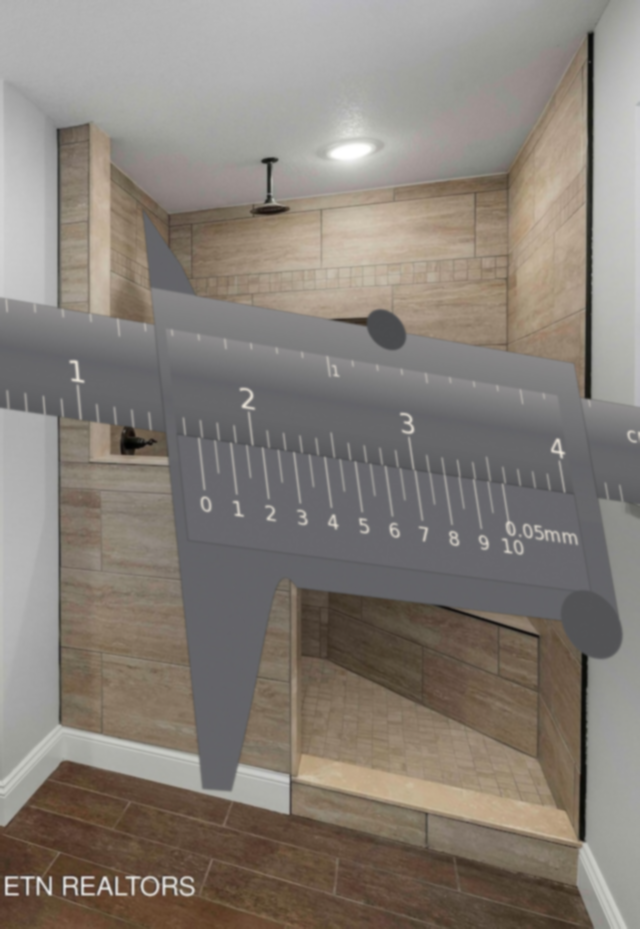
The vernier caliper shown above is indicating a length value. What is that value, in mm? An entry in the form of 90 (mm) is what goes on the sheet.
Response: 16.8 (mm)
